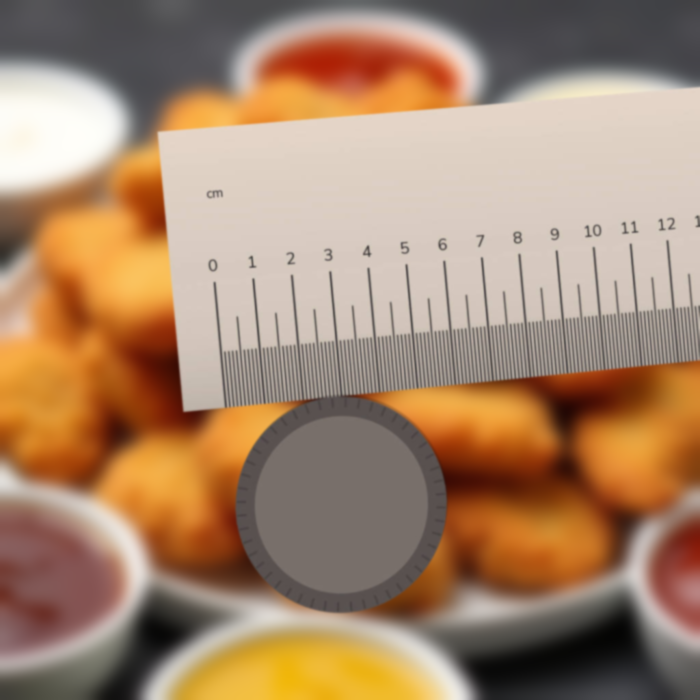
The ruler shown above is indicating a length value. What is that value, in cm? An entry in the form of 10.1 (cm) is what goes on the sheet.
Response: 5.5 (cm)
